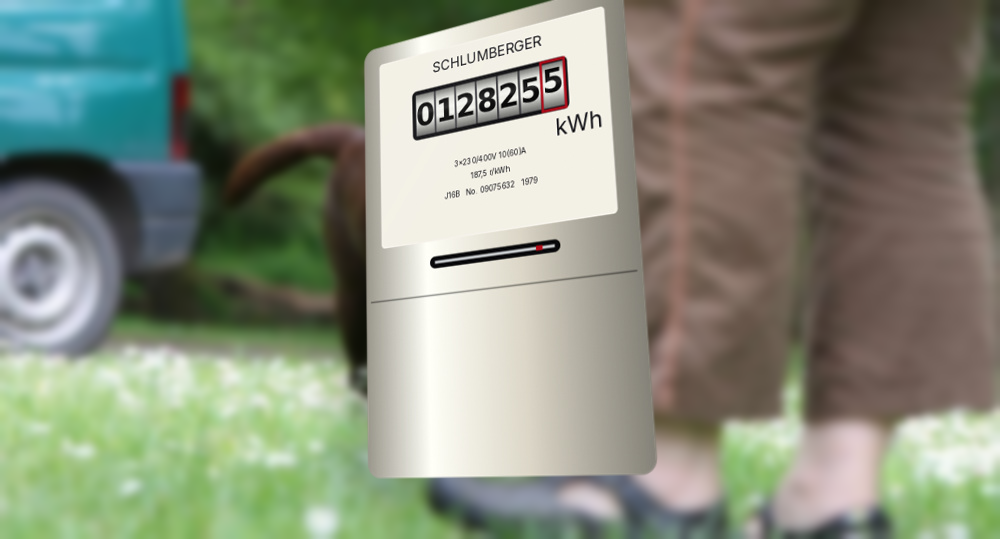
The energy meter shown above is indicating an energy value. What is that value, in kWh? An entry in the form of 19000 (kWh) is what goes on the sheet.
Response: 12825.5 (kWh)
